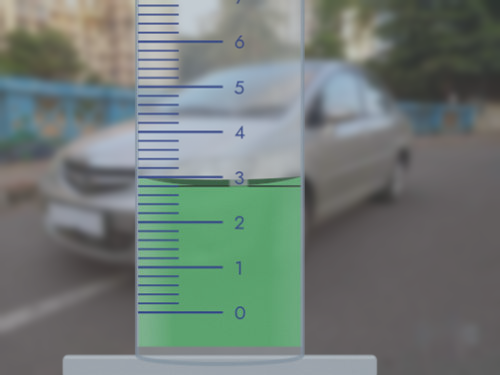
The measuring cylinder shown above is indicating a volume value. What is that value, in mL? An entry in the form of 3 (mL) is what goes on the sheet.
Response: 2.8 (mL)
